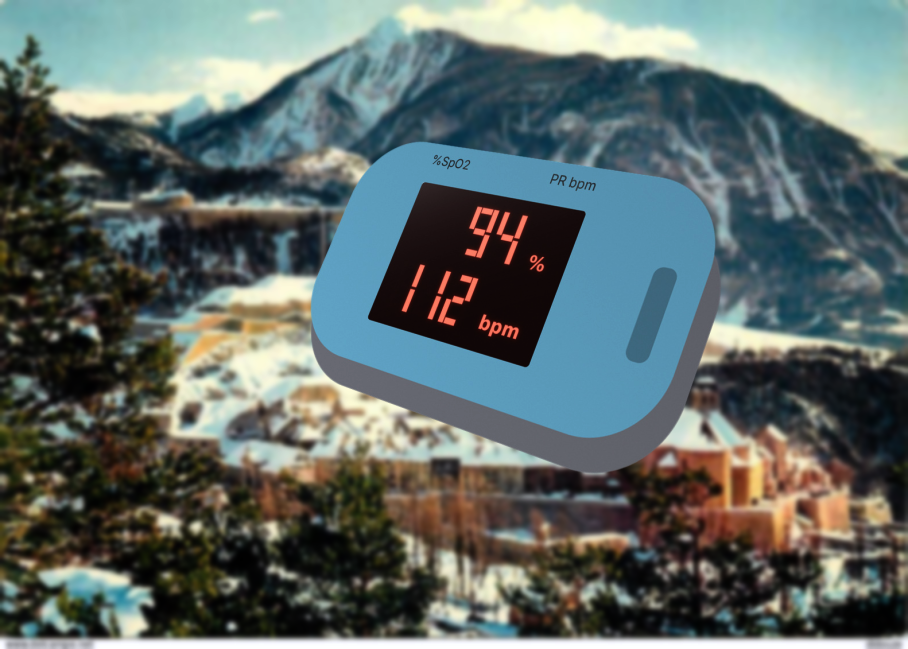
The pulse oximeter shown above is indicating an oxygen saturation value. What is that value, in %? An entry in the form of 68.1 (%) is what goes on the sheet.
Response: 94 (%)
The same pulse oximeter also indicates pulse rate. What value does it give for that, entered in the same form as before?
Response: 112 (bpm)
